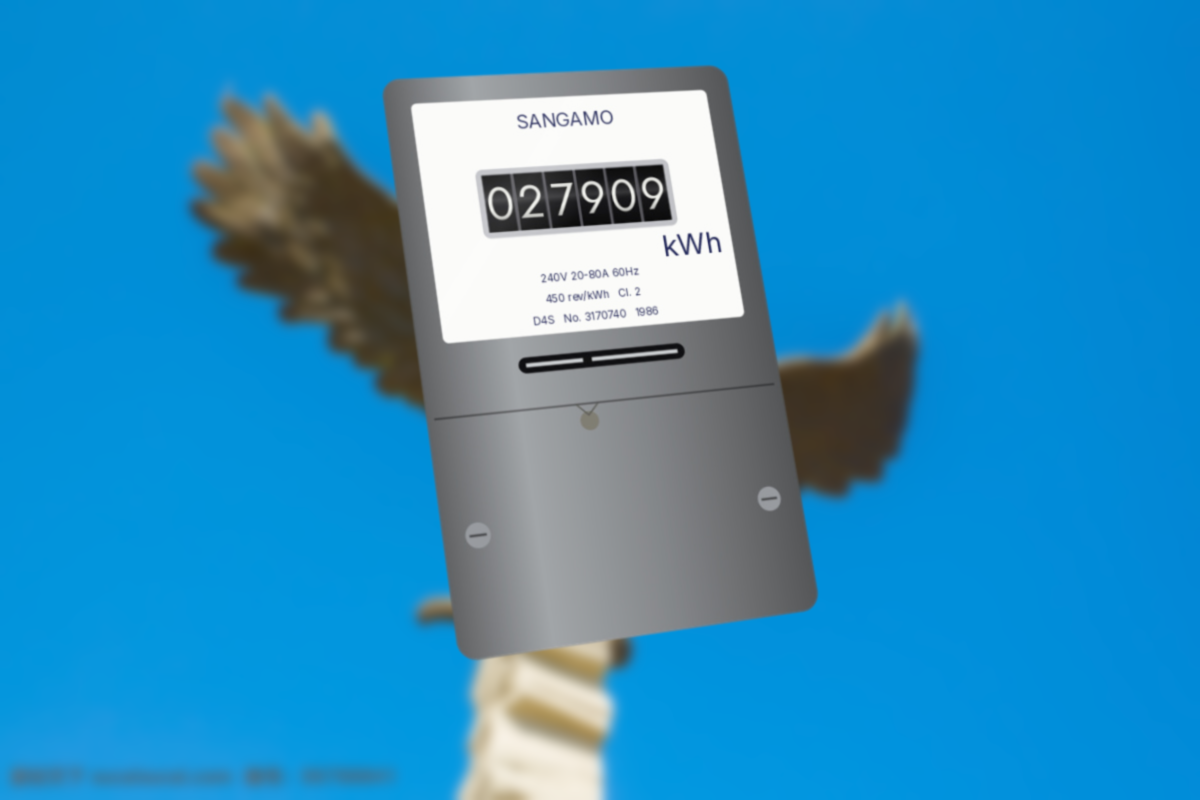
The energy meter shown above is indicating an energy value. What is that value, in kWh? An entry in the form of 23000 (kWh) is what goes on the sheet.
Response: 27909 (kWh)
